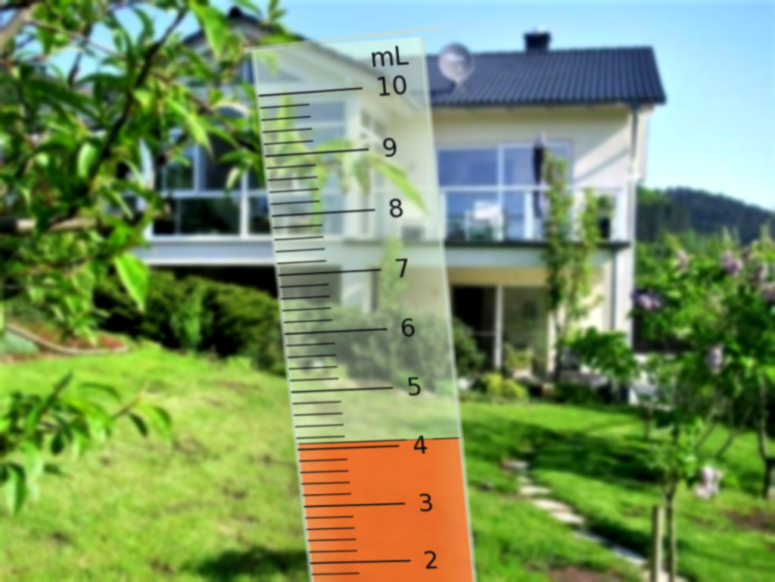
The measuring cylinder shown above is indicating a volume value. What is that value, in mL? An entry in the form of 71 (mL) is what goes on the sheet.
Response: 4.1 (mL)
